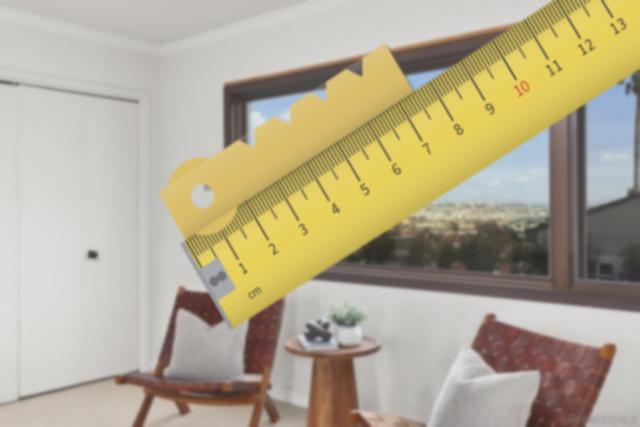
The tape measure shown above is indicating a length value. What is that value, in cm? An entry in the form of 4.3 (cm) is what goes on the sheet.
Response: 7.5 (cm)
